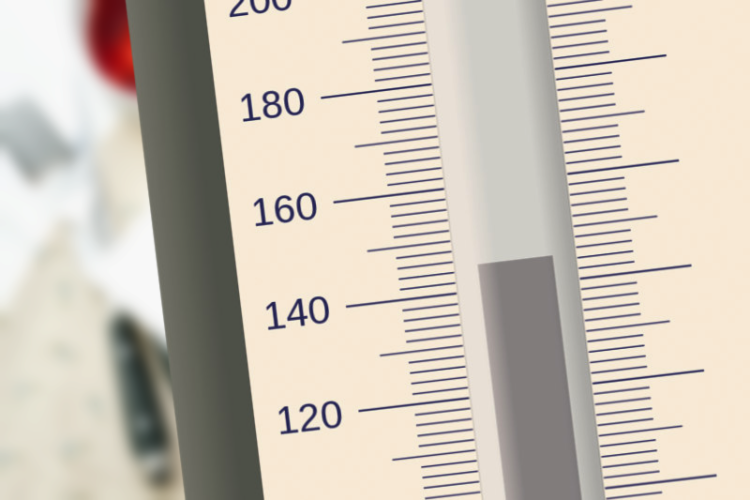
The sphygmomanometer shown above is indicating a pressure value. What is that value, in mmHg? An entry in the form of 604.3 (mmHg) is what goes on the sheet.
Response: 145 (mmHg)
